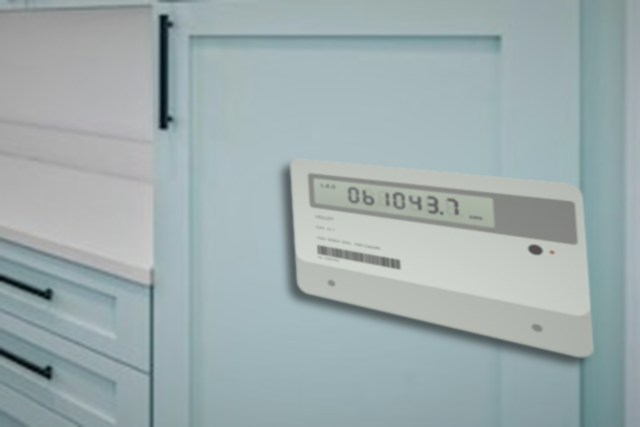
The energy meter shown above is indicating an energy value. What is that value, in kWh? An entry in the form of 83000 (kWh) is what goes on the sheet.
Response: 61043.7 (kWh)
